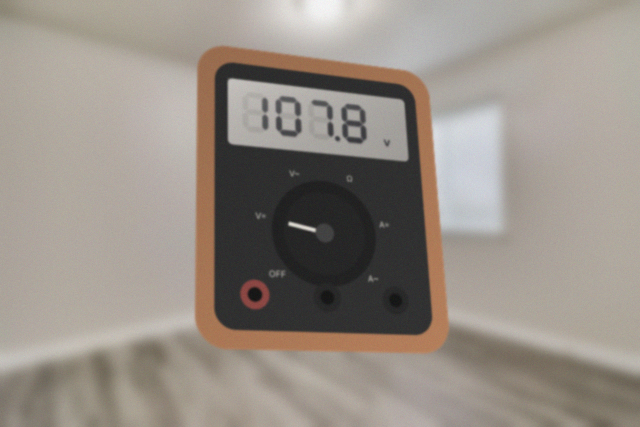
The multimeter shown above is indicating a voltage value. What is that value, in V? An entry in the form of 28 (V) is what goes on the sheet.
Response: 107.8 (V)
